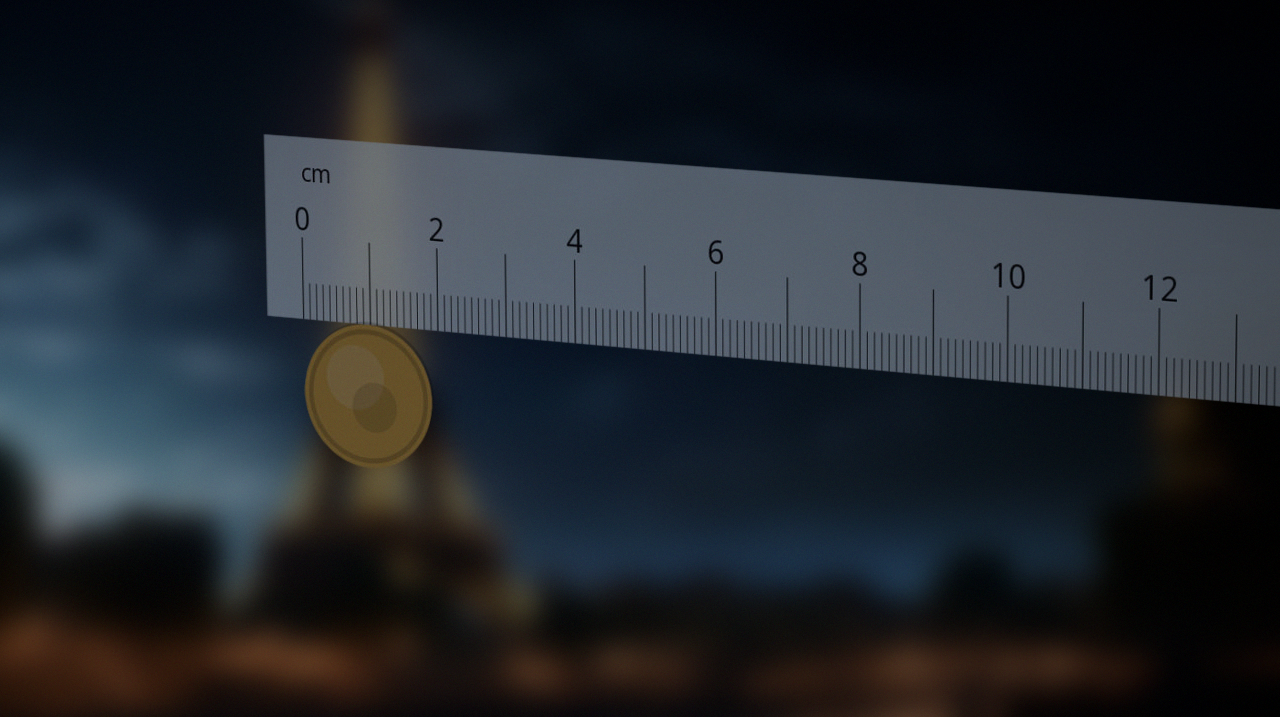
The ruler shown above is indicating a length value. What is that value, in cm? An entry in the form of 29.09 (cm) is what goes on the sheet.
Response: 1.9 (cm)
